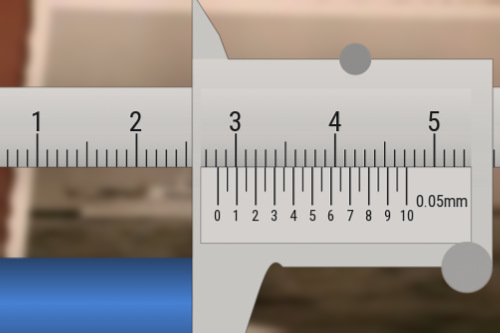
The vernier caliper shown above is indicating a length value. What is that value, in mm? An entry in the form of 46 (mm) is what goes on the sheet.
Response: 28.2 (mm)
